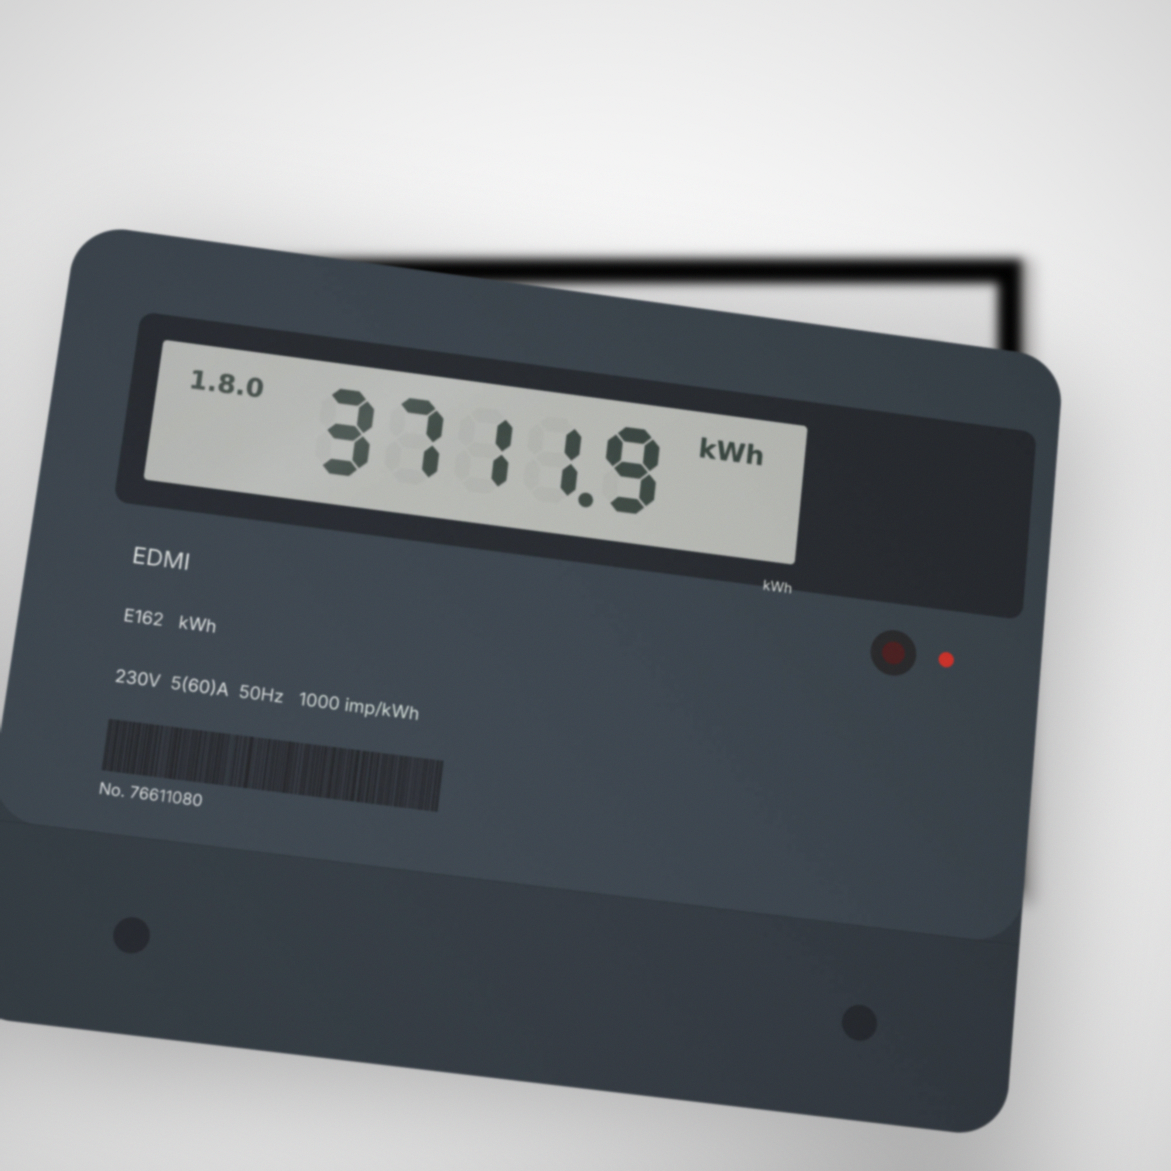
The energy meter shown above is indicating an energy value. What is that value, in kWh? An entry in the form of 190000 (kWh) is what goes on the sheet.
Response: 3711.9 (kWh)
